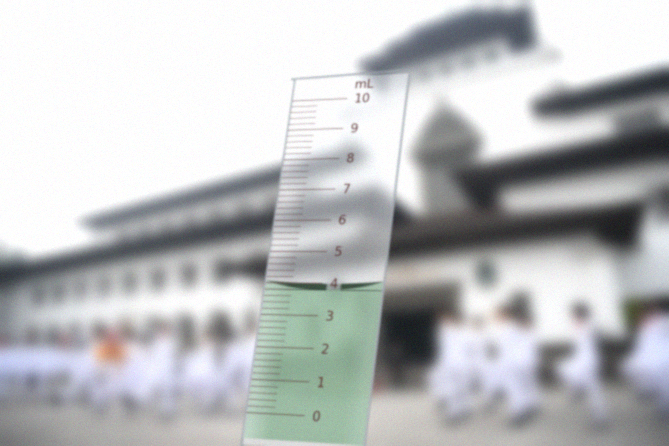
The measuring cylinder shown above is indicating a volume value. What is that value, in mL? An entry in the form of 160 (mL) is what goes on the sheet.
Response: 3.8 (mL)
